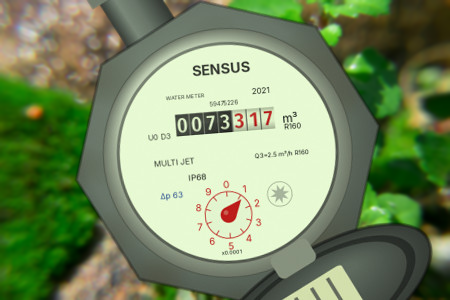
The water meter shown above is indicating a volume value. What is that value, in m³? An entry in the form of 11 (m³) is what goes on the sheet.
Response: 73.3171 (m³)
